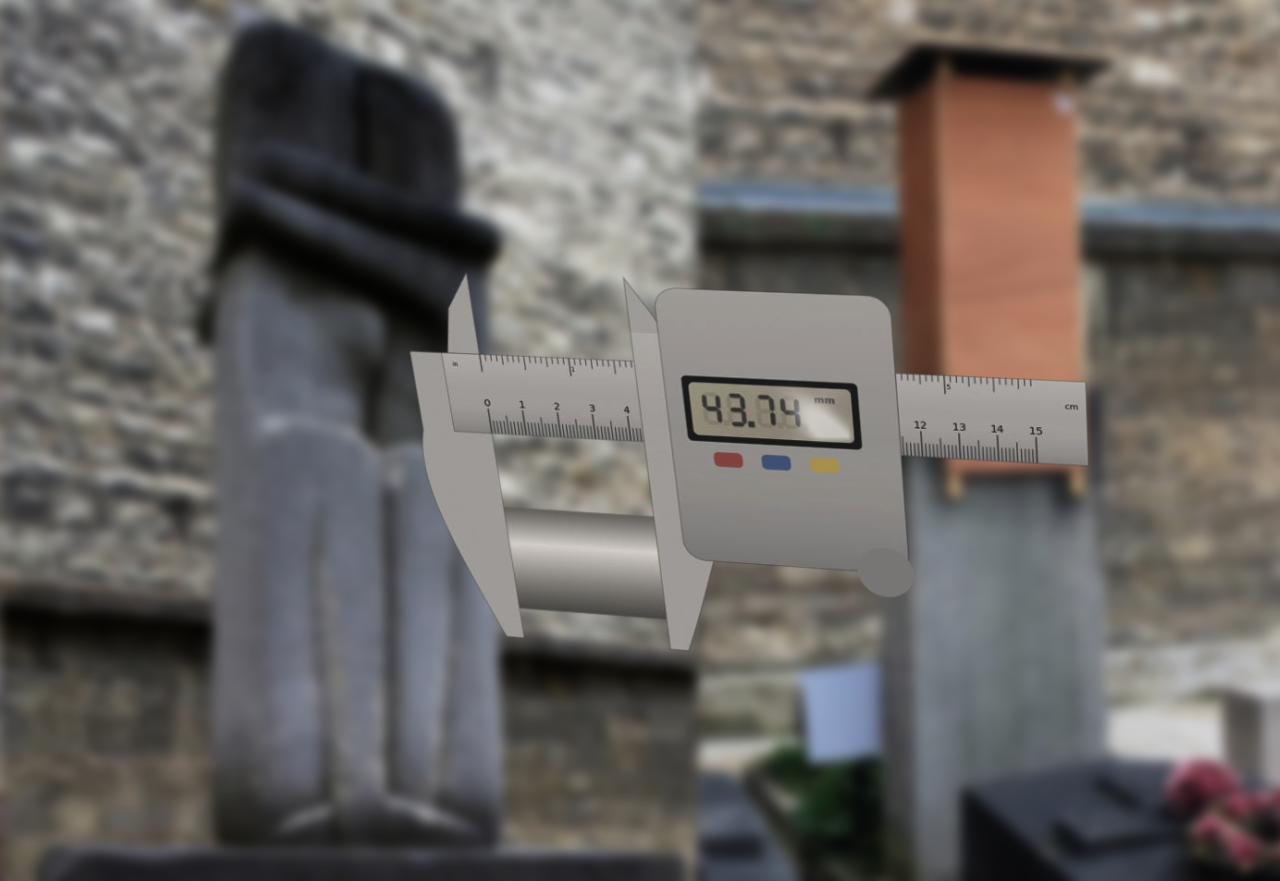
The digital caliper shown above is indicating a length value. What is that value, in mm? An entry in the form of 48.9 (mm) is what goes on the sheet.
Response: 43.74 (mm)
